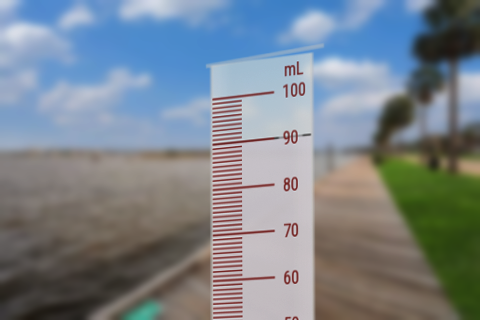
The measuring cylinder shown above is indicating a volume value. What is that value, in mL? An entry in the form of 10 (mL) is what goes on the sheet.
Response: 90 (mL)
